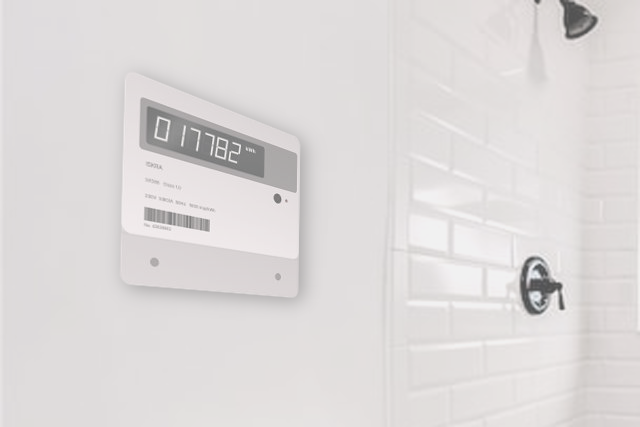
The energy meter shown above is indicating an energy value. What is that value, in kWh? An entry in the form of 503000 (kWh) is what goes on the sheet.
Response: 17782 (kWh)
